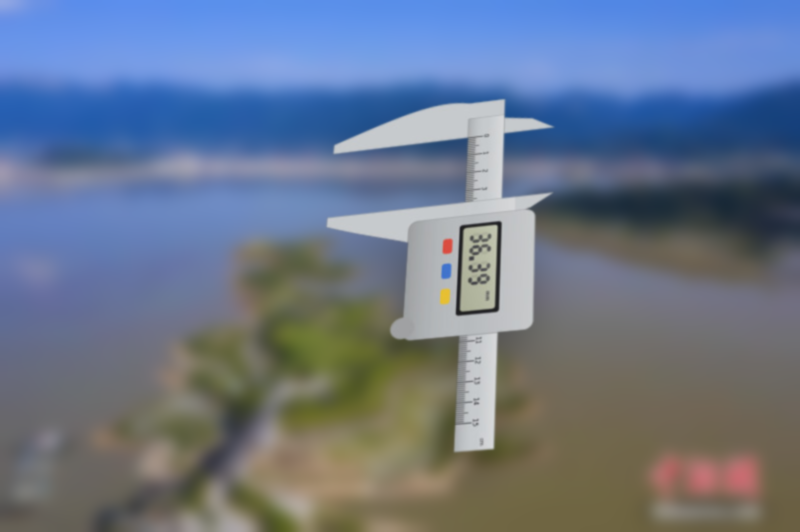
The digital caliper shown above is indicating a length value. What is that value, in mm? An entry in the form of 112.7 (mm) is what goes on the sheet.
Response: 36.39 (mm)
